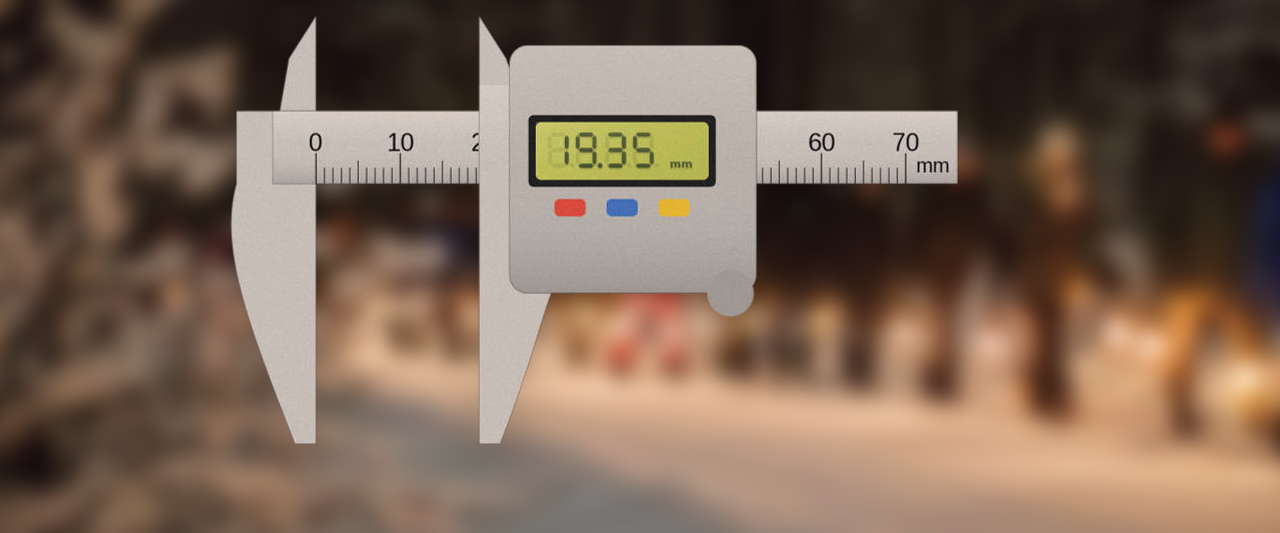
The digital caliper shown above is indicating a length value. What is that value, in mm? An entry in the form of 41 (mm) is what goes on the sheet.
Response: 19.35 (mm)
